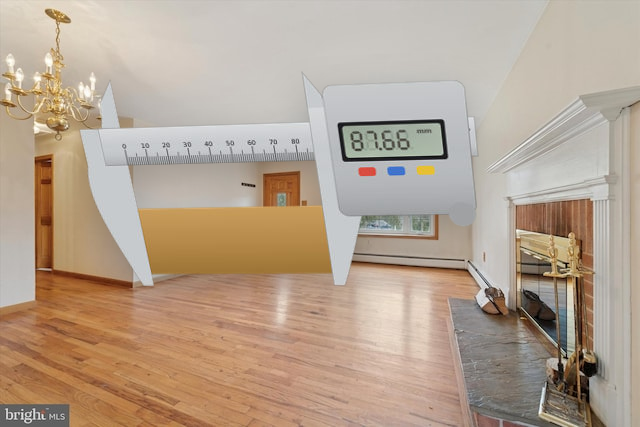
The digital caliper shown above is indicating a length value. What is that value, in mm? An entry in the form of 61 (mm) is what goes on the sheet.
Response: 87.66 (mm)
